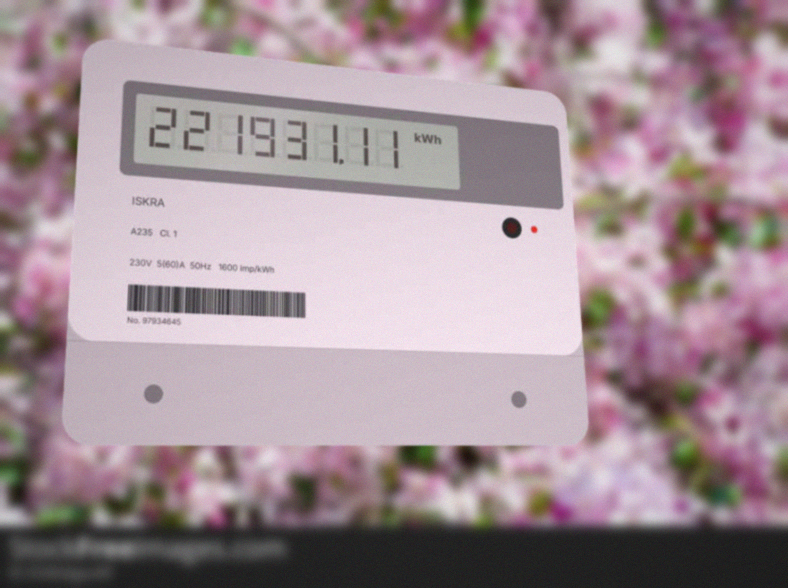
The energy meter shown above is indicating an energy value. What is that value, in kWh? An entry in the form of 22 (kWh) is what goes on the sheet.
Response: 221931.11 (kWh)
